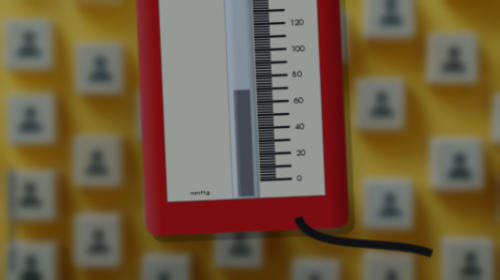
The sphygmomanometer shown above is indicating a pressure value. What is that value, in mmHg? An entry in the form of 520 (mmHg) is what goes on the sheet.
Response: 70 (mmHg)
